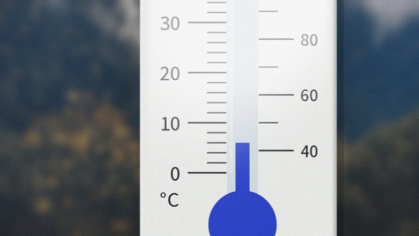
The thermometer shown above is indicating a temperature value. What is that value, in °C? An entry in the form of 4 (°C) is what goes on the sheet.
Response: 6 (°C)
